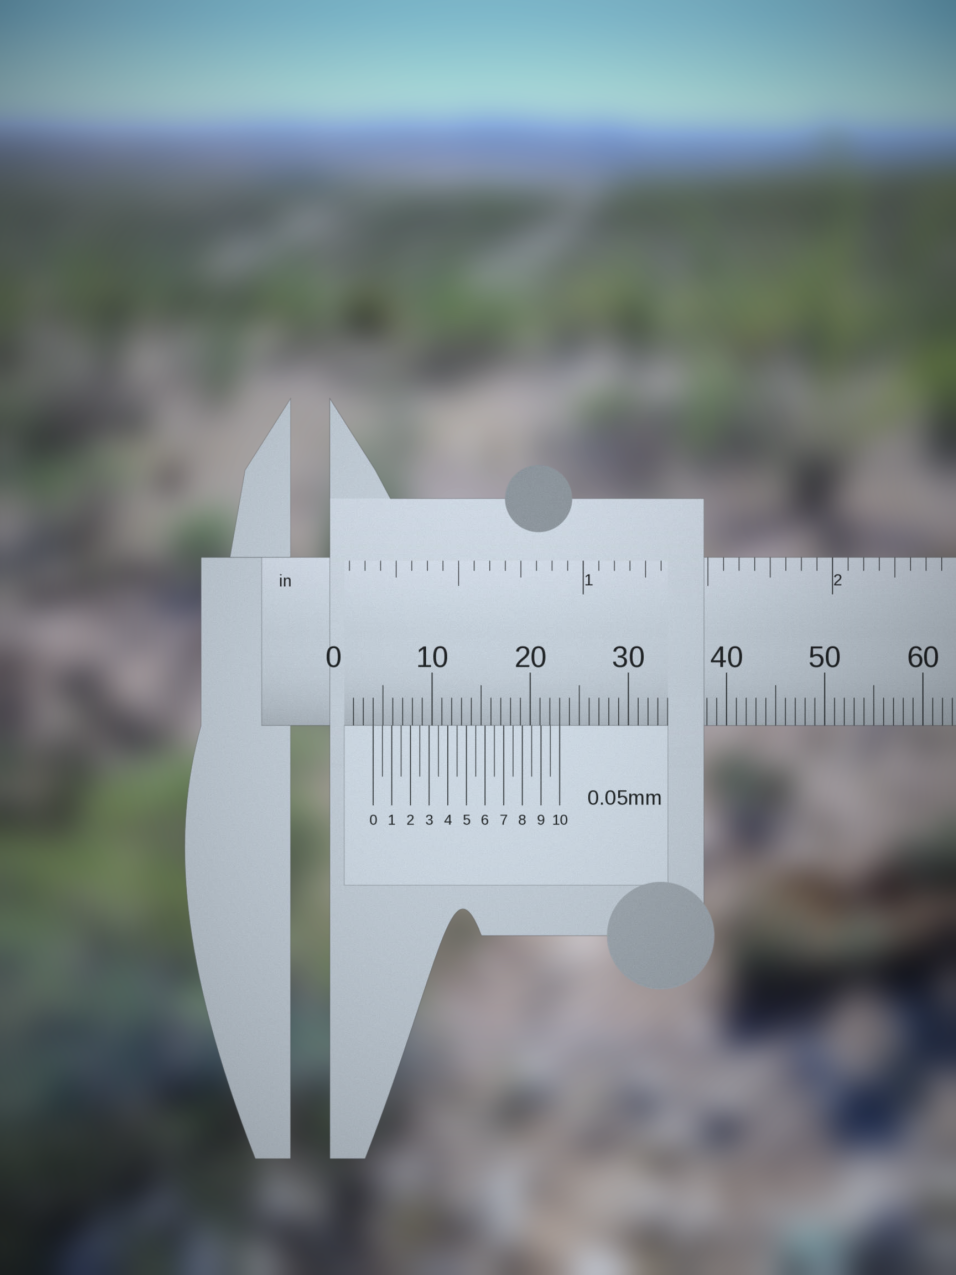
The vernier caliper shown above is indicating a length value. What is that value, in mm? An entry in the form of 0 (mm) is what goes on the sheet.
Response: 4.0 (mm)
